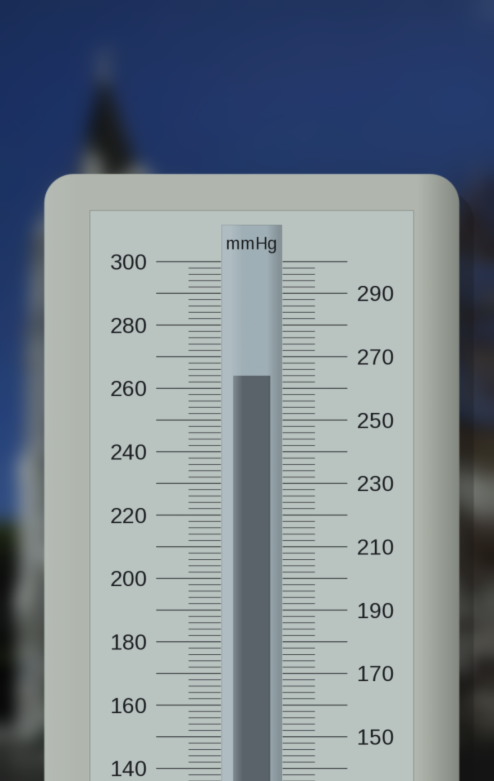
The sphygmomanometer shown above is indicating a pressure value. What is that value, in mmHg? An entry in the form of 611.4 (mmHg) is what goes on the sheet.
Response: 264 (mmHg)
